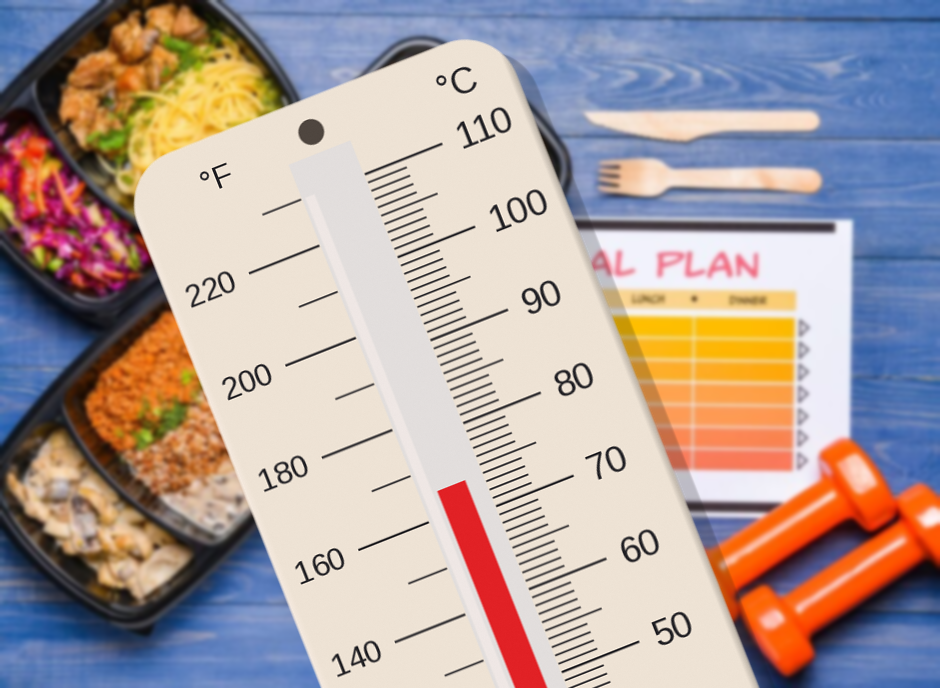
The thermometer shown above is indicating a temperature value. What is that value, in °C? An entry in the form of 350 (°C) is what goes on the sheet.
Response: 74 (°C)
